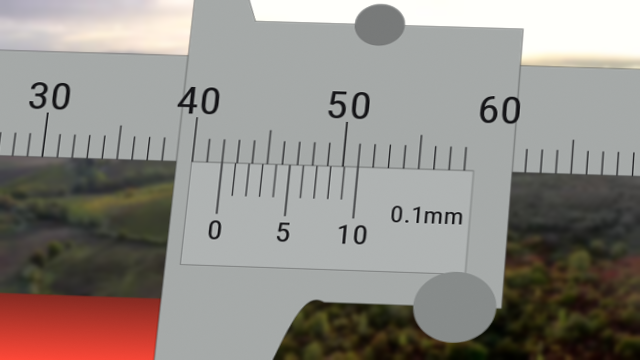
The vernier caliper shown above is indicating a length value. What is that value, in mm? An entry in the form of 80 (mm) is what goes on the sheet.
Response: 42.0 (mm)
